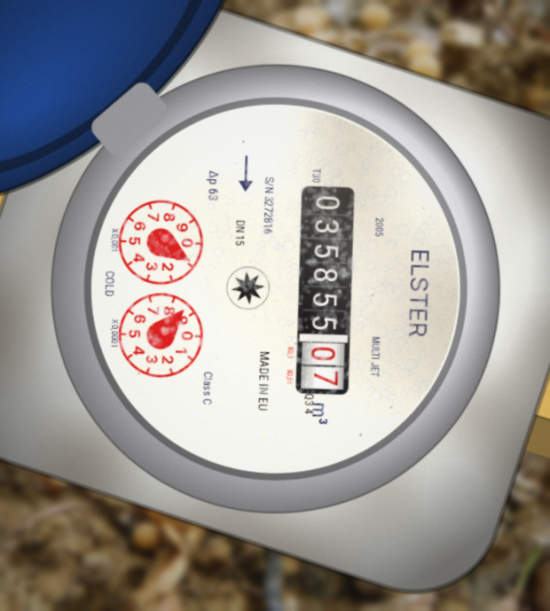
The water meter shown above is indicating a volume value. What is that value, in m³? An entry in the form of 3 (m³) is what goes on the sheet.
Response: 35855.0708 (m³)
